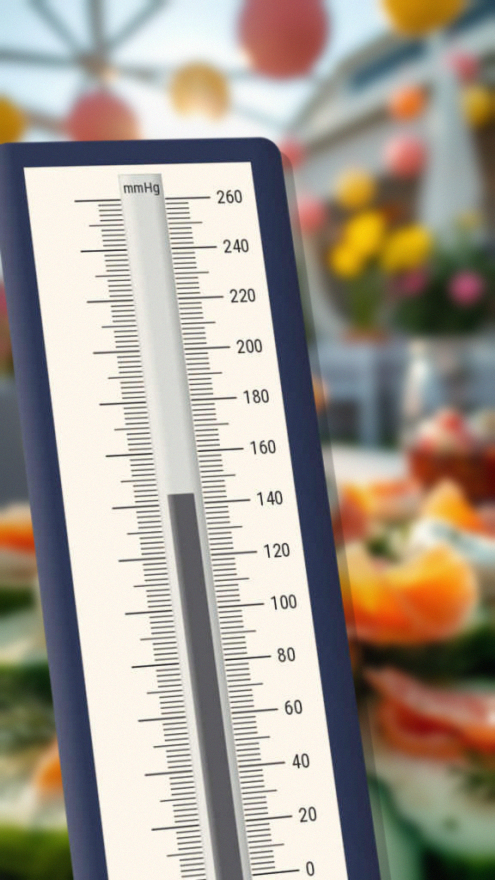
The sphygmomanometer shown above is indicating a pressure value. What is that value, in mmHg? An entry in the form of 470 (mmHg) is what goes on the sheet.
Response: 144 (mmHg)
